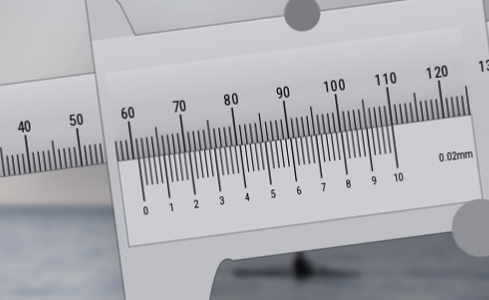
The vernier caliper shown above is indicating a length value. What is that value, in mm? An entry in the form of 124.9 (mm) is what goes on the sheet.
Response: 61.0 (mm)
